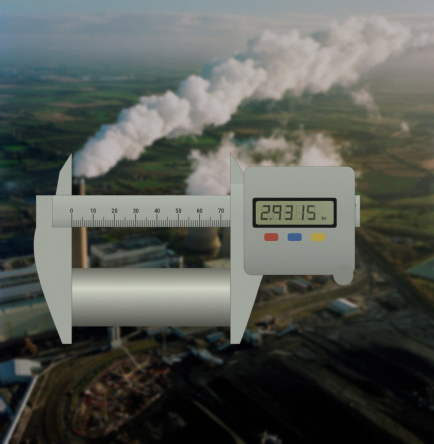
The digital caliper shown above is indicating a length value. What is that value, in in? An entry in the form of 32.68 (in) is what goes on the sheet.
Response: 2.9315 (in)
